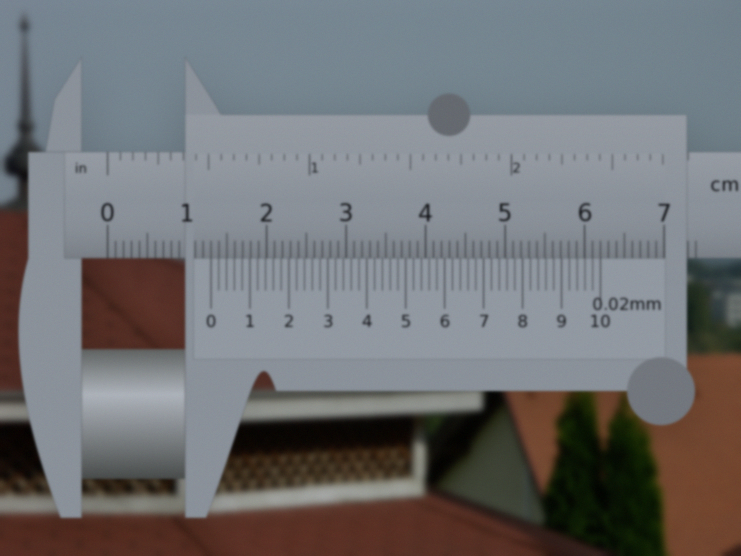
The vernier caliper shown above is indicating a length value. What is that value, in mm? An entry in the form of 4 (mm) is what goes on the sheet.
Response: 13.0 (mm)
